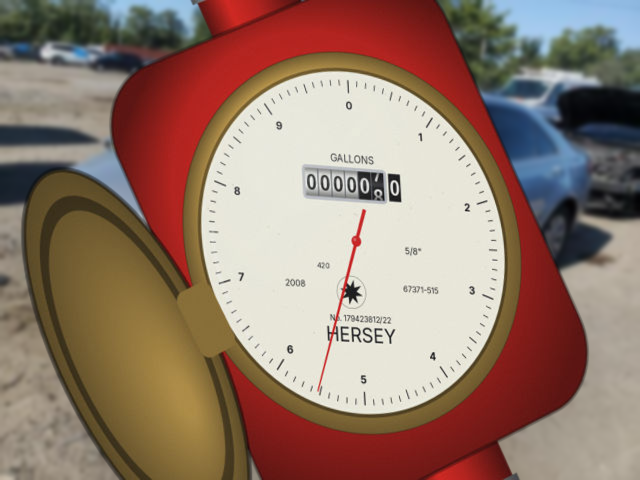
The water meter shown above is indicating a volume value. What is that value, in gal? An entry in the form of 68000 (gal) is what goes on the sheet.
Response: 75.5 (gal)
